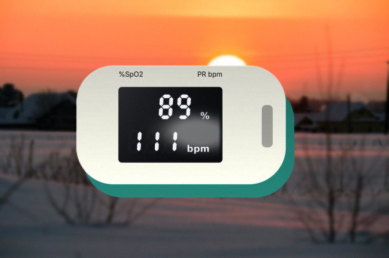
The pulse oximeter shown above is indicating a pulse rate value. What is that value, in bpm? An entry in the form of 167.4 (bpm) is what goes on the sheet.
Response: 111 (bpm)
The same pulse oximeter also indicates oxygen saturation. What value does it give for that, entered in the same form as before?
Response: 89 (%)
